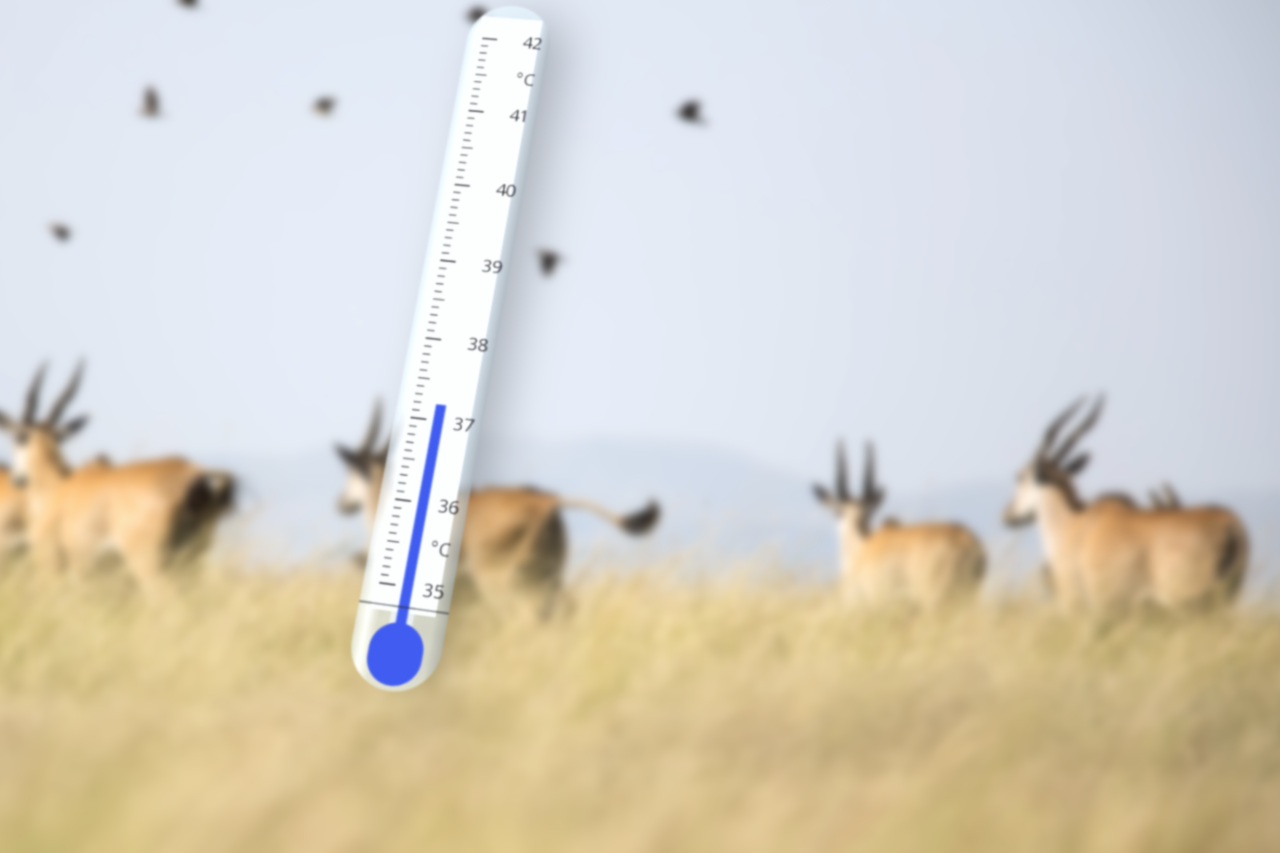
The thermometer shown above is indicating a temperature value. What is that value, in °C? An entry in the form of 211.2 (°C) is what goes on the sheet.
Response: 37.2 (°C)
